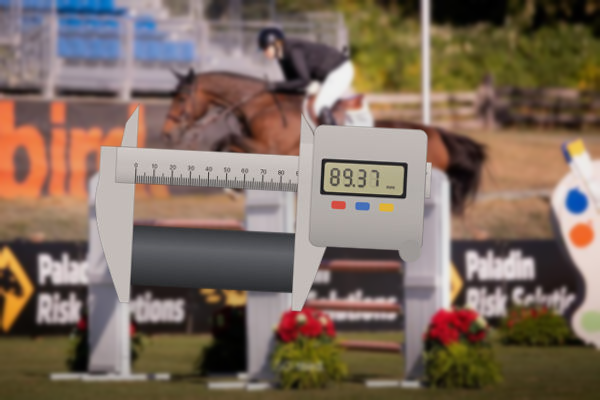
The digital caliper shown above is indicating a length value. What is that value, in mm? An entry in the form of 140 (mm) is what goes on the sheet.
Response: 89.37 (mm)
